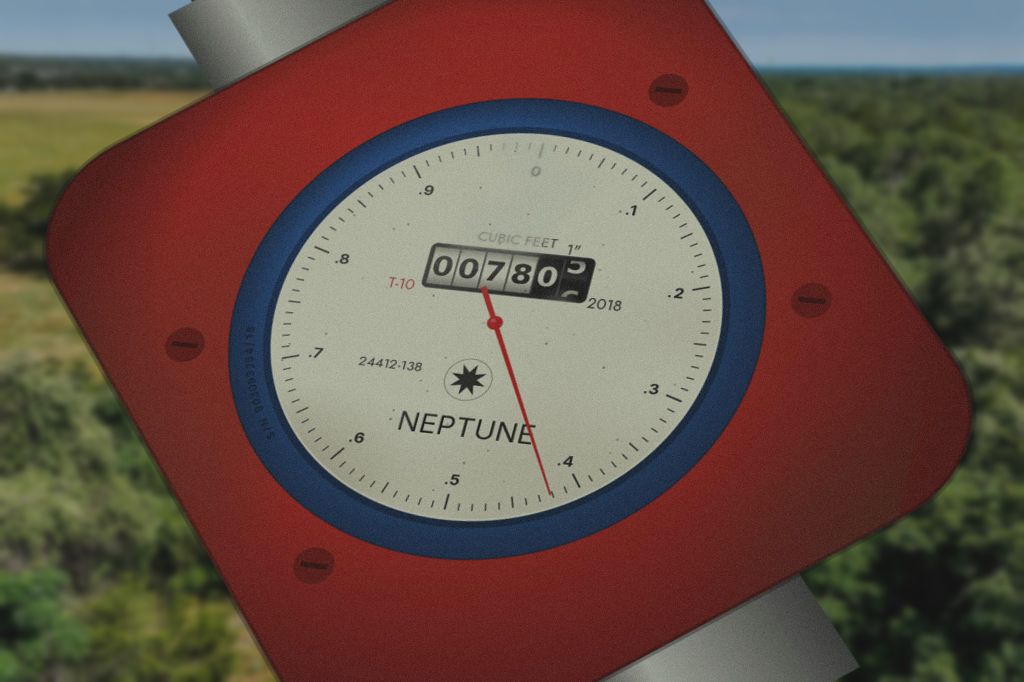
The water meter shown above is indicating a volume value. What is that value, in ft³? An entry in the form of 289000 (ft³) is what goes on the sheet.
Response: 7805.42 (ft³)
